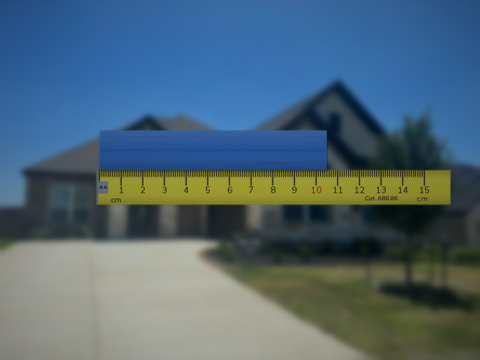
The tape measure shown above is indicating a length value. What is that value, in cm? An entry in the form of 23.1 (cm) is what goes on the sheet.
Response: 10.5 (cm)
